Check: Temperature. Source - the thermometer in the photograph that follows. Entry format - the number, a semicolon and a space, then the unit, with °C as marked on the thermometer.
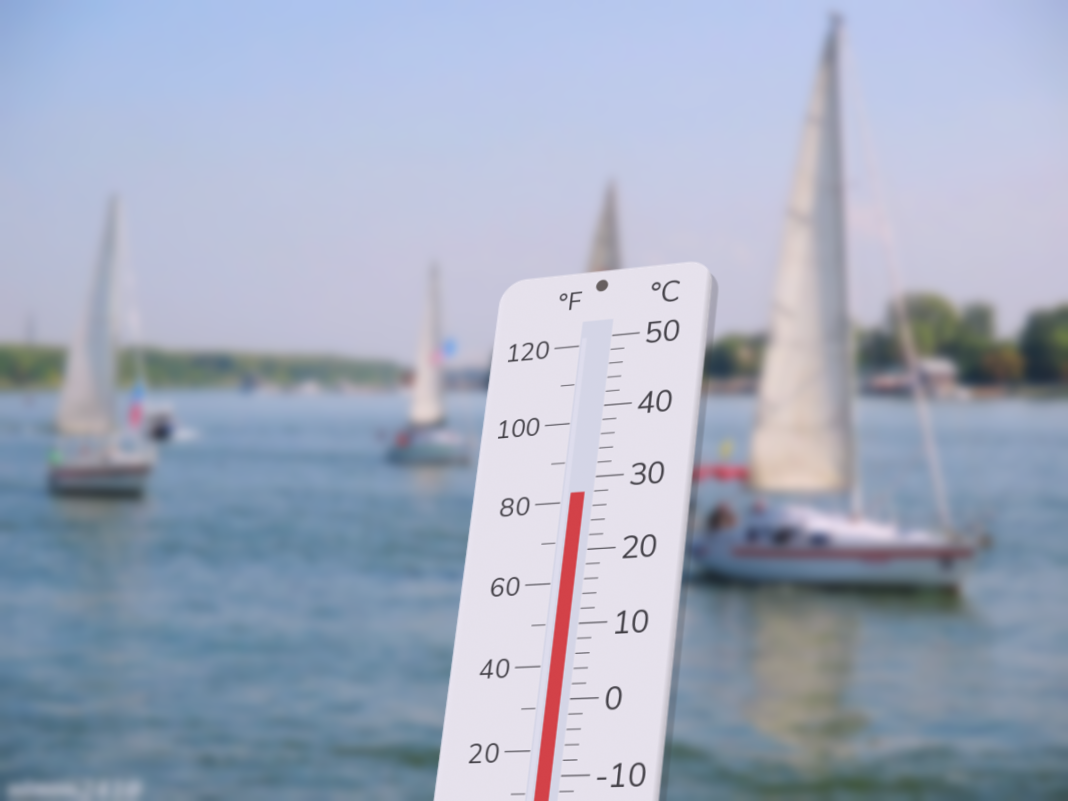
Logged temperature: 28; °C
